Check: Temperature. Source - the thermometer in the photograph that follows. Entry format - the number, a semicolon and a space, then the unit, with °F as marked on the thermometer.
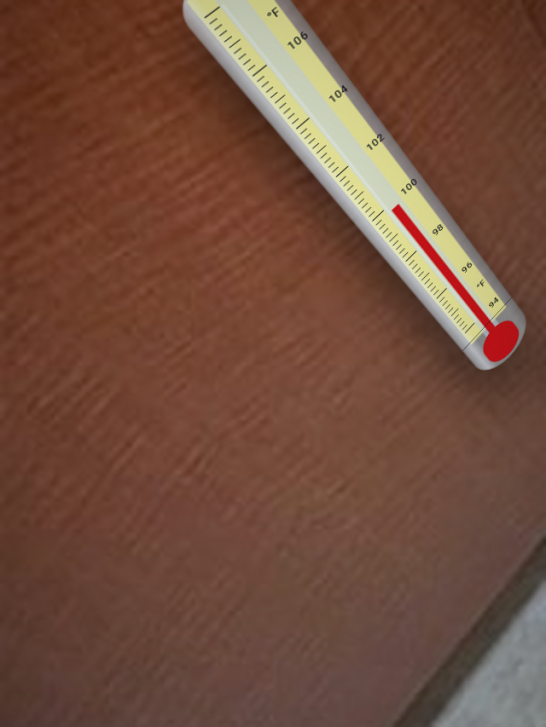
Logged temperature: 99.8; °F
